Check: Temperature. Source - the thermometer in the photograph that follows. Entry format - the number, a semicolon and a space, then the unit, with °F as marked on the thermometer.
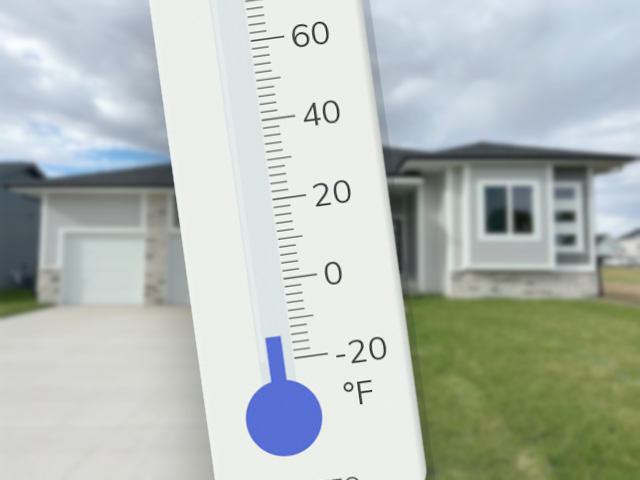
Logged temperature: -14; °F
